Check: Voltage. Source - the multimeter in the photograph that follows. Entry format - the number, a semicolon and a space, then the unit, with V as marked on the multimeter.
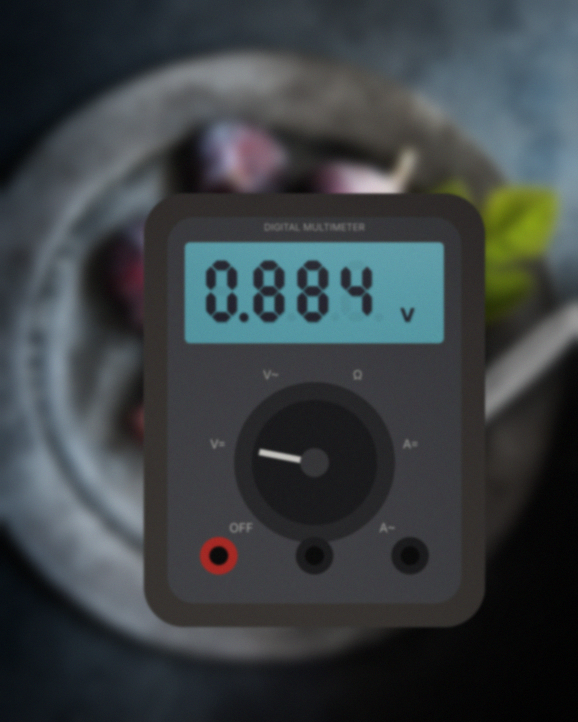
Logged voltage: 0.884; V
